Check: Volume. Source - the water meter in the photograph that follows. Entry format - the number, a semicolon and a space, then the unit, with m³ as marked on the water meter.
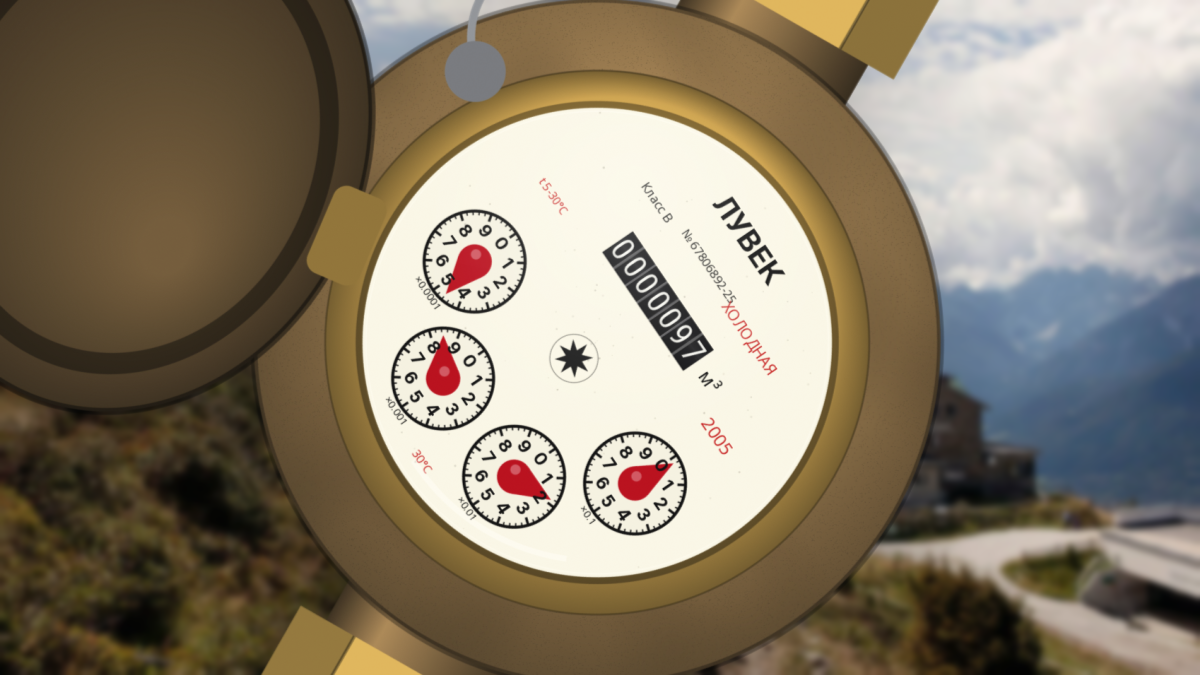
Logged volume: 97.0184; m³
